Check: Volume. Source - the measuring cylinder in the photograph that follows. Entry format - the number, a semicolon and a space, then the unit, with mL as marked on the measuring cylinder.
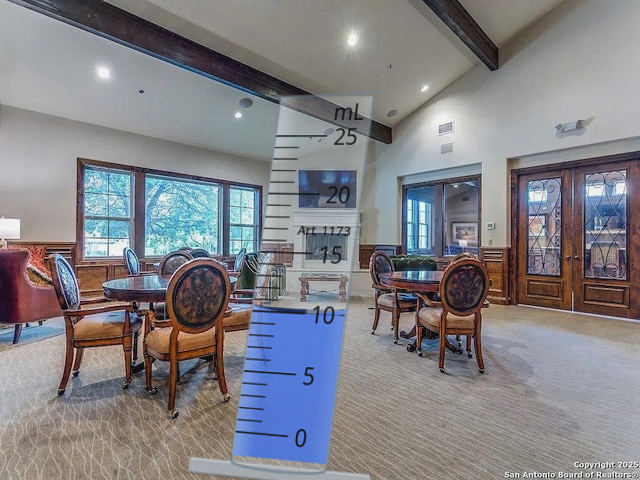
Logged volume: 10; mL
